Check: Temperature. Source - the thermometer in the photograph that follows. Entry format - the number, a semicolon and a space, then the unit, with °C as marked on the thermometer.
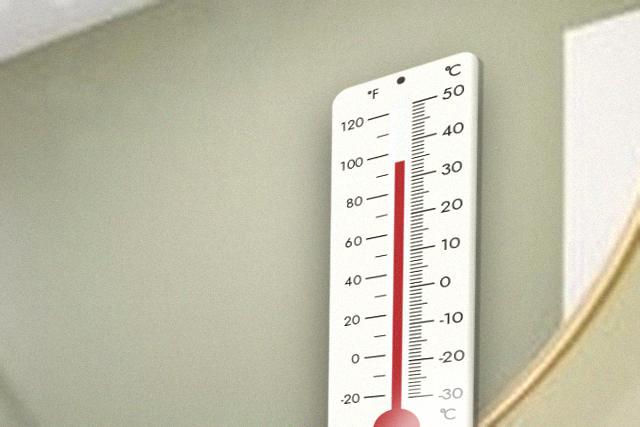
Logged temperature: 35; °C
